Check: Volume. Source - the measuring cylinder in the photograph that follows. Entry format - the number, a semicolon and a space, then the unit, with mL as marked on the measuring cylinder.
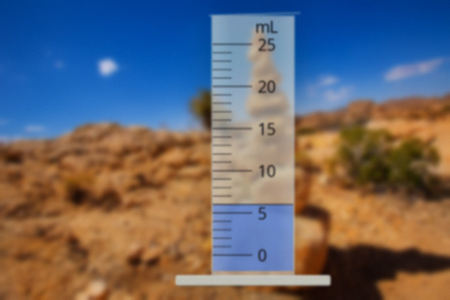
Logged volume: 6; mL
